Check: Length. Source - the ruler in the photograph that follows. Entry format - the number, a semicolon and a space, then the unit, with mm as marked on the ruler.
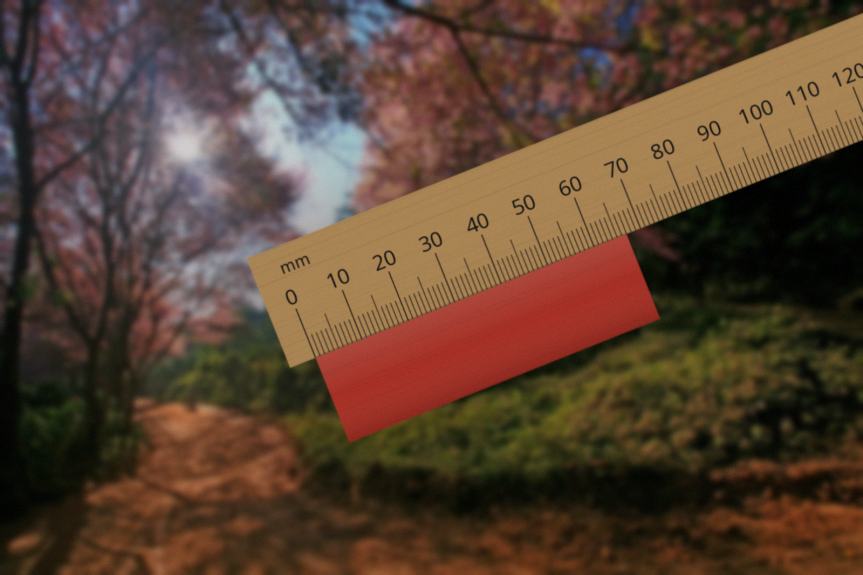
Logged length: 67; mm
